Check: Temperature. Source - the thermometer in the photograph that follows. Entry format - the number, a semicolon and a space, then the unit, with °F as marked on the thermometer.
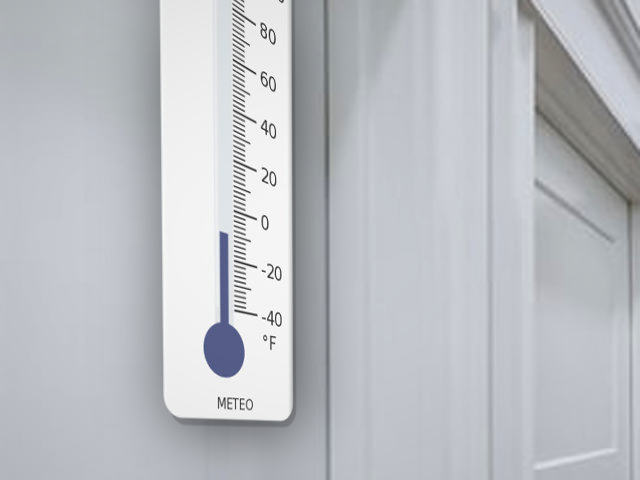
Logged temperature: -10; °F
